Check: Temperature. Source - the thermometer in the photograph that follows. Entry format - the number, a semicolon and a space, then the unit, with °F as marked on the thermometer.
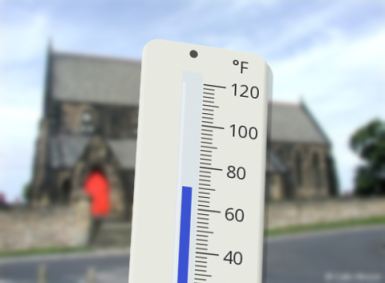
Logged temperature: 70; °F
